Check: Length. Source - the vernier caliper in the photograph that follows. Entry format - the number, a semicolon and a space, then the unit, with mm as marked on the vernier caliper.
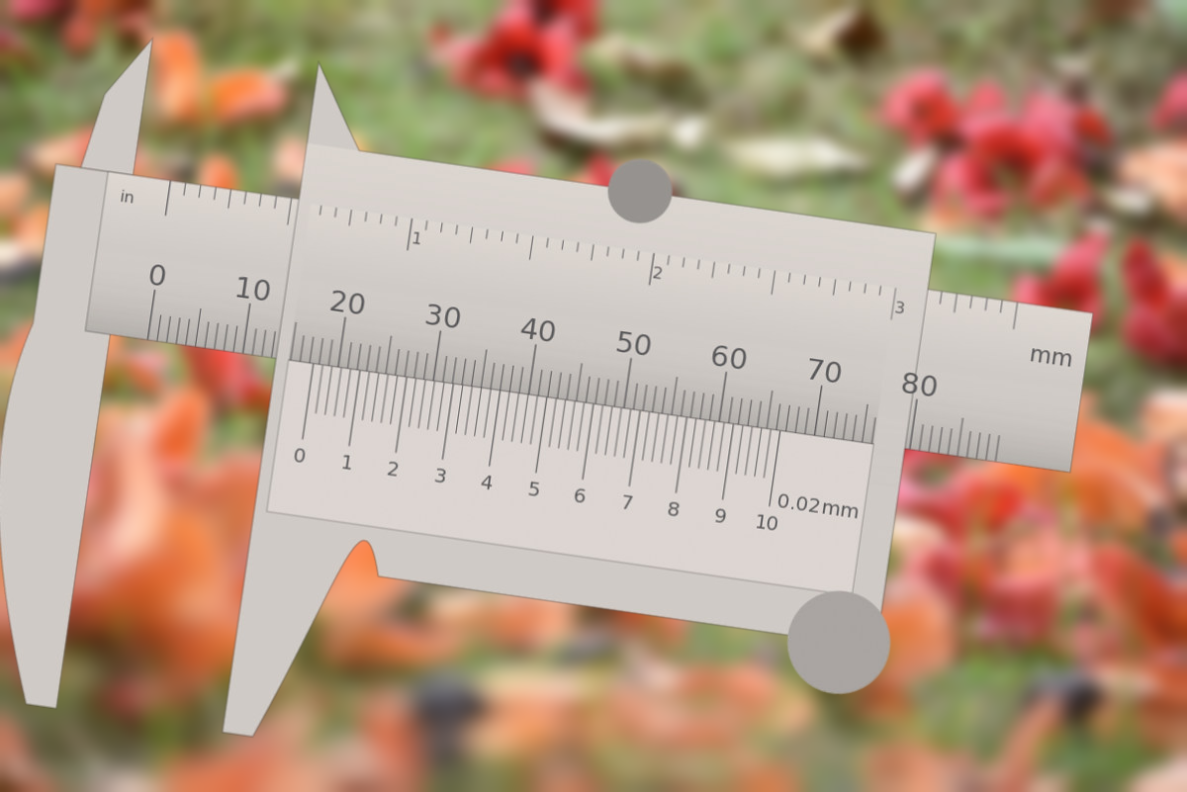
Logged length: 17.4; mm
